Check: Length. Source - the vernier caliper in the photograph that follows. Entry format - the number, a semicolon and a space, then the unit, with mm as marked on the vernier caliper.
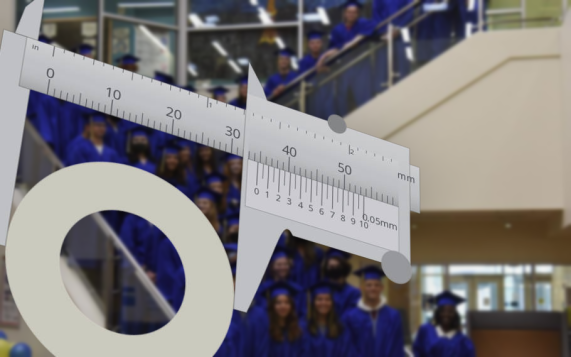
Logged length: 34.6; mm
